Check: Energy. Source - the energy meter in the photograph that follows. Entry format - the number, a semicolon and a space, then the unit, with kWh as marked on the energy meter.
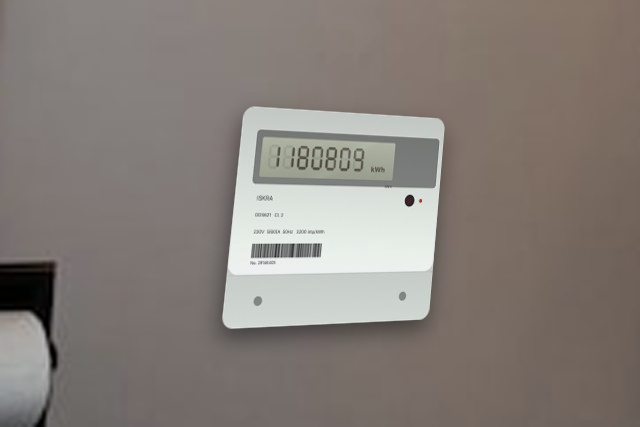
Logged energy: 1180809; kWh
